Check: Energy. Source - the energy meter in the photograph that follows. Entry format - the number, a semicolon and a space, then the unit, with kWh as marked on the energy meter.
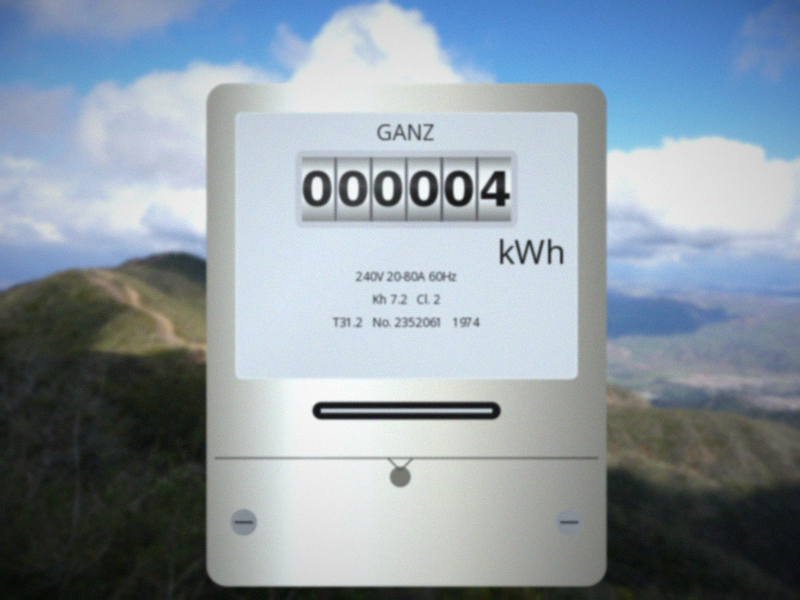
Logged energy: 4; kWh
